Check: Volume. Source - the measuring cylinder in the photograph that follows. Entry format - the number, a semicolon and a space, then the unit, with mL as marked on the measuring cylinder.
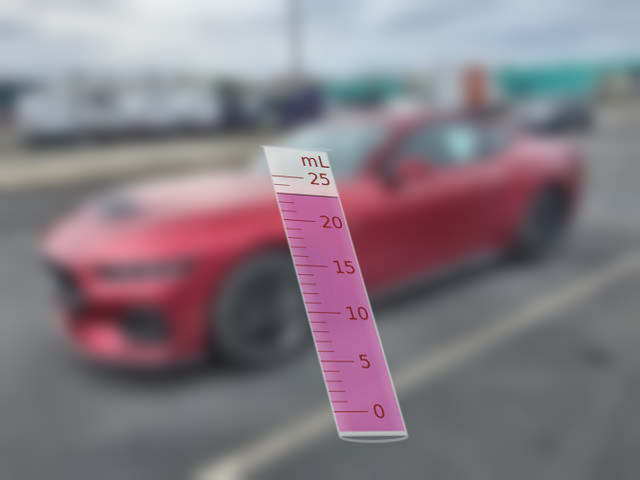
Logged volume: 23; mL
